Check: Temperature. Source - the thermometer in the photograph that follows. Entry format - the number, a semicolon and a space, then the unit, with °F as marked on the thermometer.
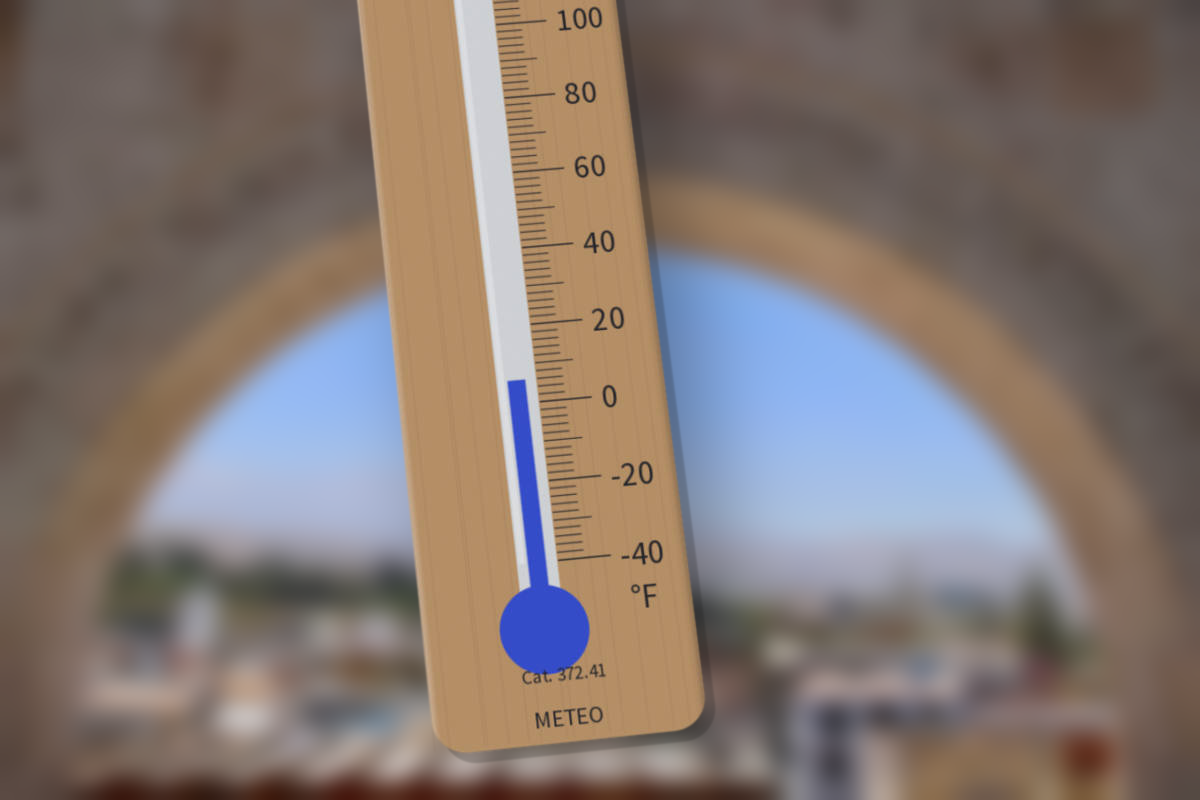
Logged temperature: 6; °F
